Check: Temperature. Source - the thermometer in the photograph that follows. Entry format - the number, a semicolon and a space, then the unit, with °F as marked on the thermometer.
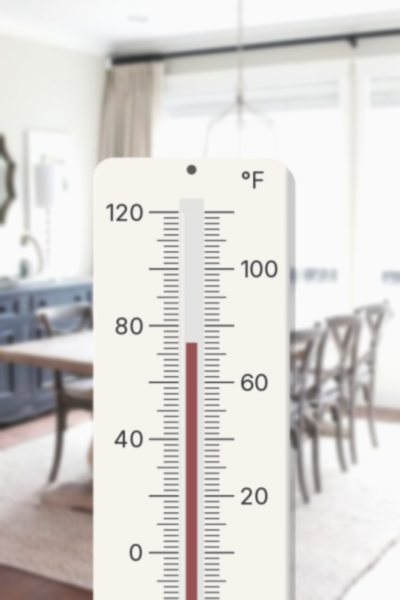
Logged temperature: 74; °F
